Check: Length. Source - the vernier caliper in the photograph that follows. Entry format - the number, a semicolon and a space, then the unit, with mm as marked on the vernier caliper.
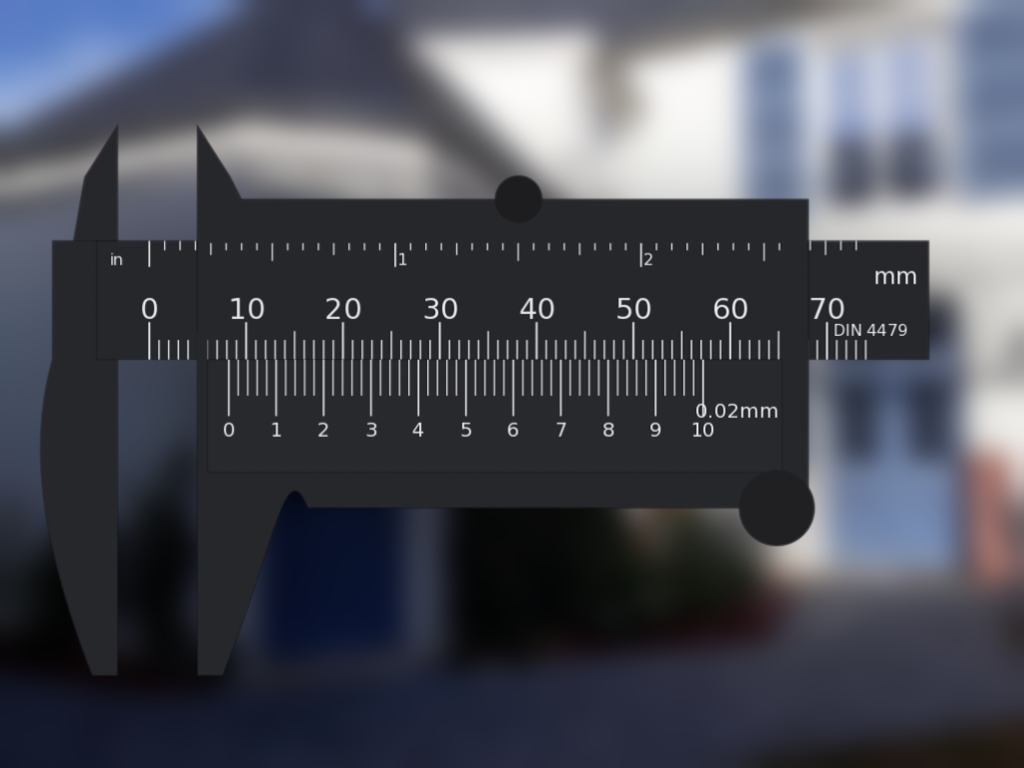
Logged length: 8.2; mm
